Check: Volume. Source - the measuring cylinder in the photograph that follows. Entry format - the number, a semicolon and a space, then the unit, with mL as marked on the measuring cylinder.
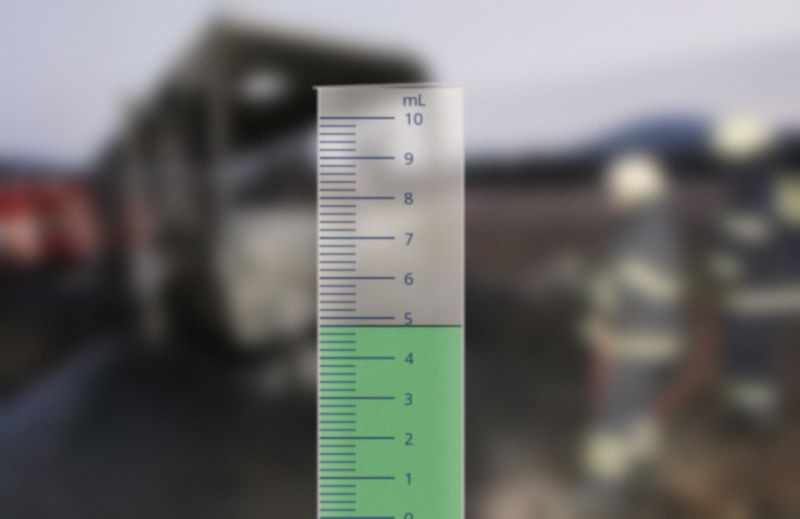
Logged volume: 4.8; mL
